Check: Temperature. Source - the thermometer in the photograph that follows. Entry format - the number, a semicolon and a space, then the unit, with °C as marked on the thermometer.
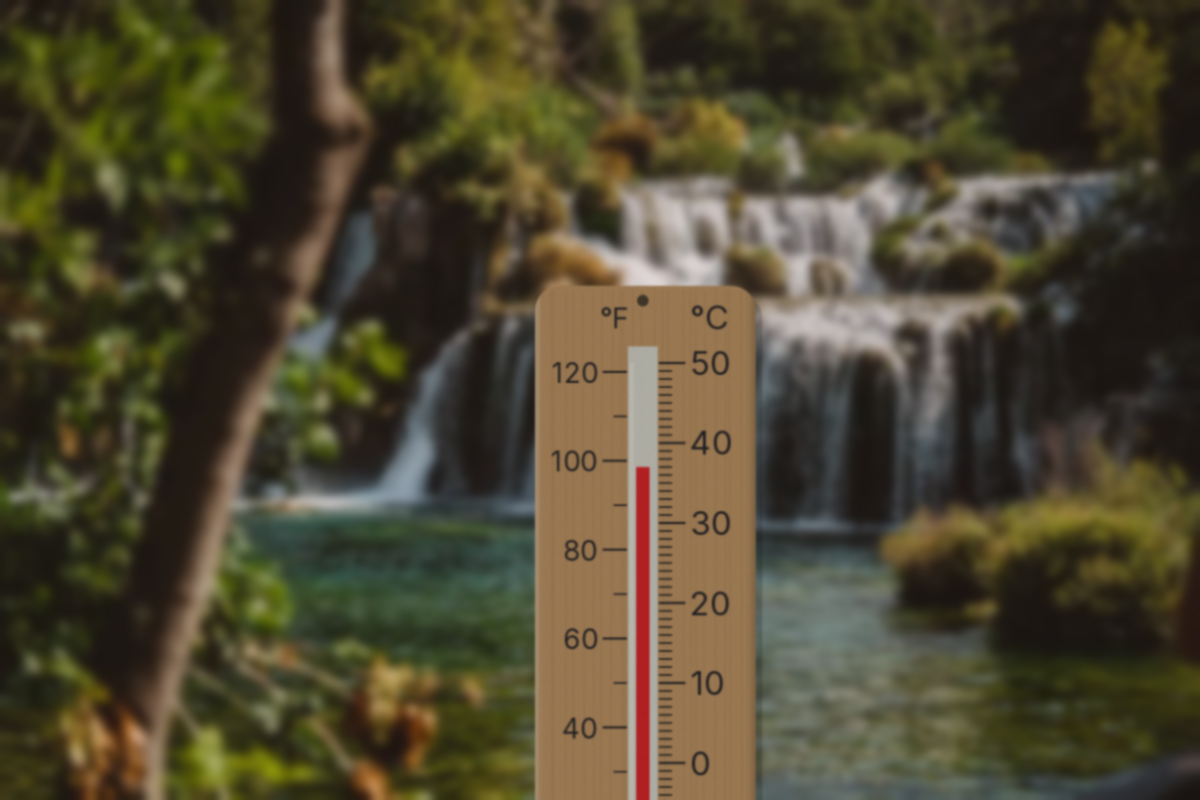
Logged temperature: 37; °C
